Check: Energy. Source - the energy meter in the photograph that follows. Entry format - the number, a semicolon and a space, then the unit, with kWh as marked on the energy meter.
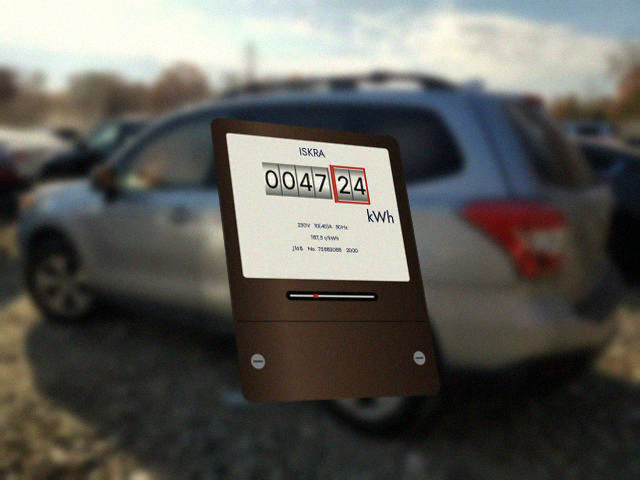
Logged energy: 47.24; kWh
